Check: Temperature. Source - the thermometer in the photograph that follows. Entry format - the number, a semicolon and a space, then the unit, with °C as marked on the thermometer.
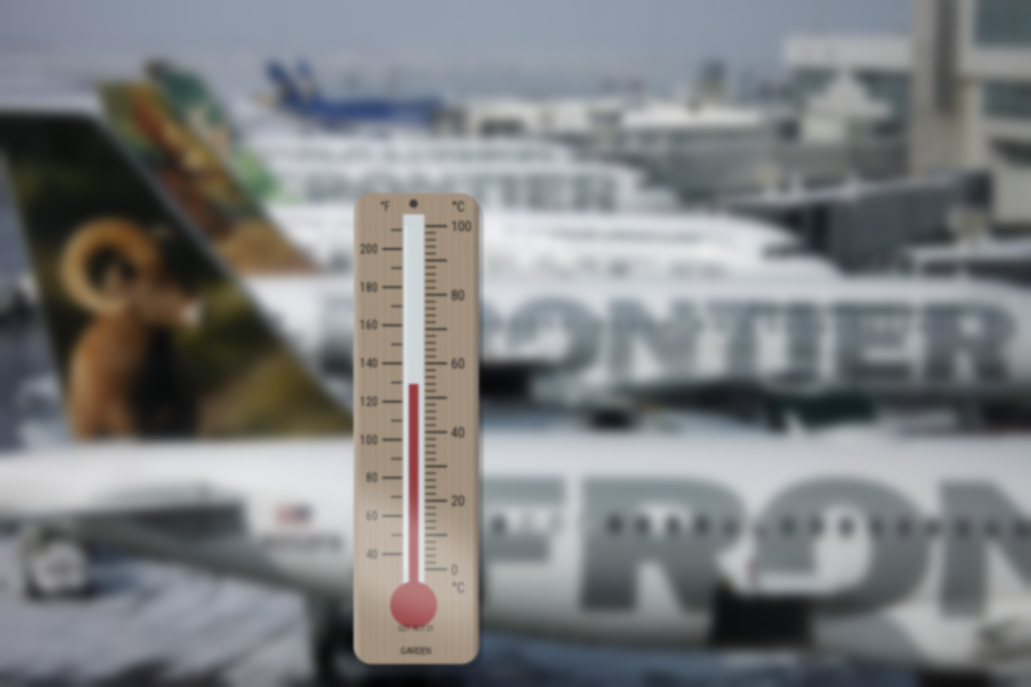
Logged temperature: 54; °C
